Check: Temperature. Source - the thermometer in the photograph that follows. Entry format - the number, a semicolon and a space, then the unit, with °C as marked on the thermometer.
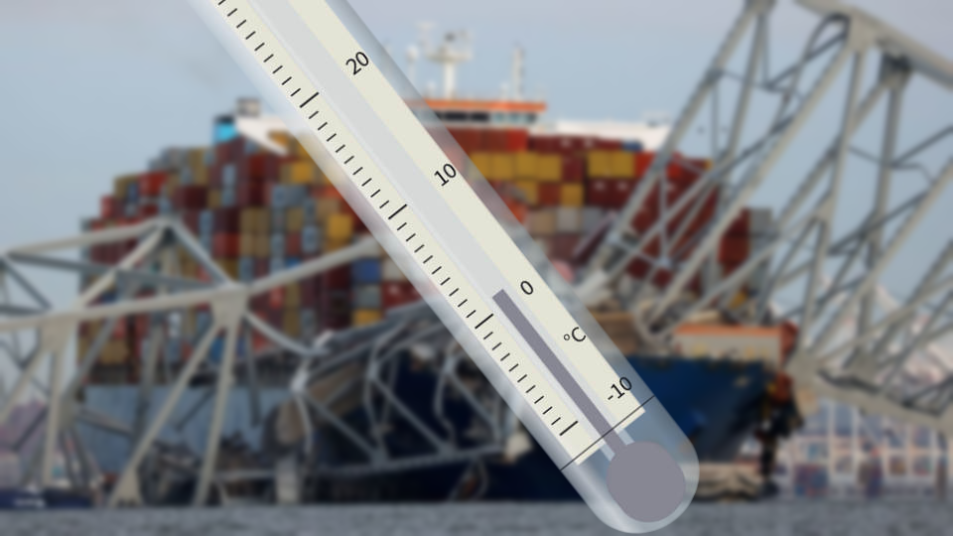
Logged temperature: 1; °C
